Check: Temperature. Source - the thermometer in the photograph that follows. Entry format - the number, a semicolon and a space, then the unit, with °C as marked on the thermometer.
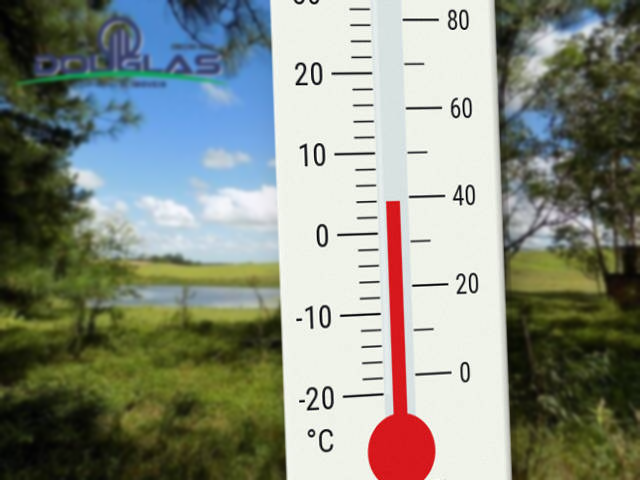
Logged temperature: 4; °C
